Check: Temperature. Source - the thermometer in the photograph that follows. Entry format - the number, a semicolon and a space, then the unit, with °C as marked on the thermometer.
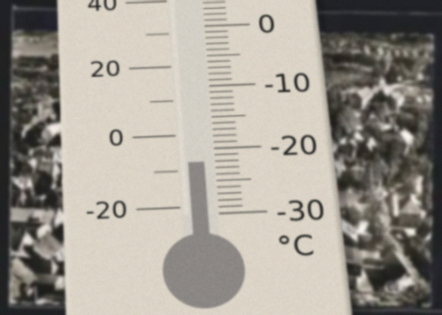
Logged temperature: -22; °C
